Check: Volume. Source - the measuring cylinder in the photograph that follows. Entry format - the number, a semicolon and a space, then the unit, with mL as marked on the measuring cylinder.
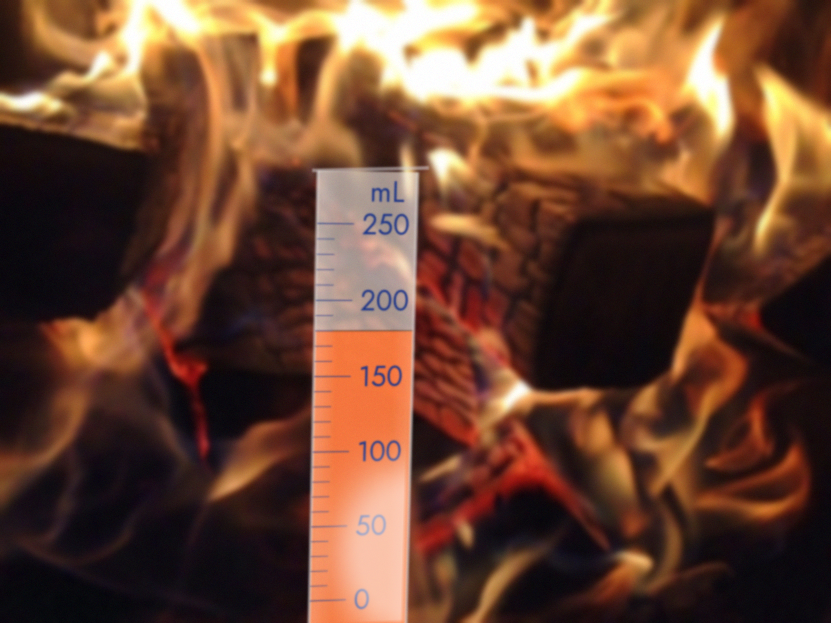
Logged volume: 180; mL
